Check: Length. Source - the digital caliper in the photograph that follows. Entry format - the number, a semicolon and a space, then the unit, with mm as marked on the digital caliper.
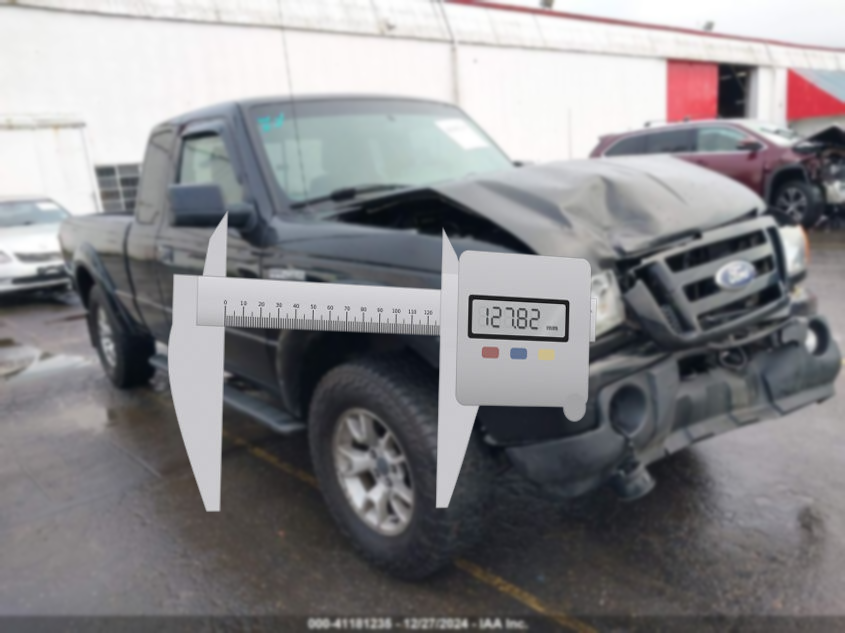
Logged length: 127.82; mm
